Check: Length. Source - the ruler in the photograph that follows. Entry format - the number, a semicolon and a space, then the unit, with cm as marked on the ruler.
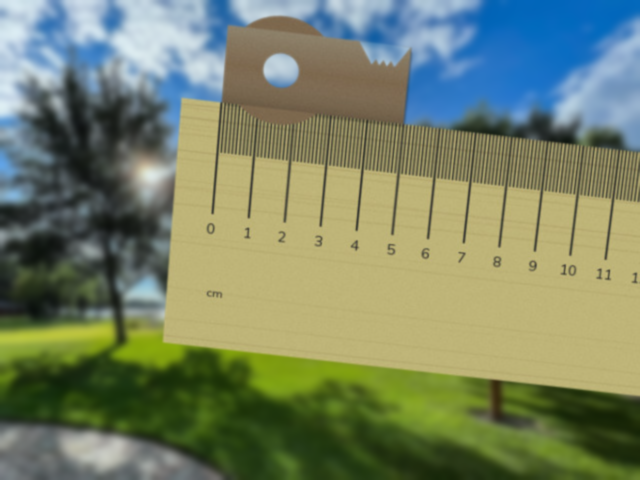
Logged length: 5; cm
